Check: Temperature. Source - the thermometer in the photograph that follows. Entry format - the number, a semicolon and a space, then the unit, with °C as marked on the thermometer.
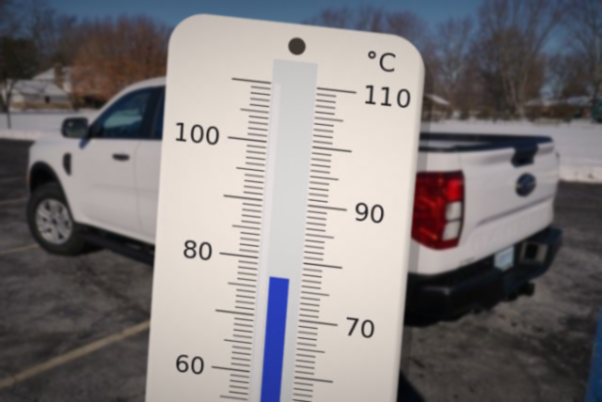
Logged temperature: 77; °C
